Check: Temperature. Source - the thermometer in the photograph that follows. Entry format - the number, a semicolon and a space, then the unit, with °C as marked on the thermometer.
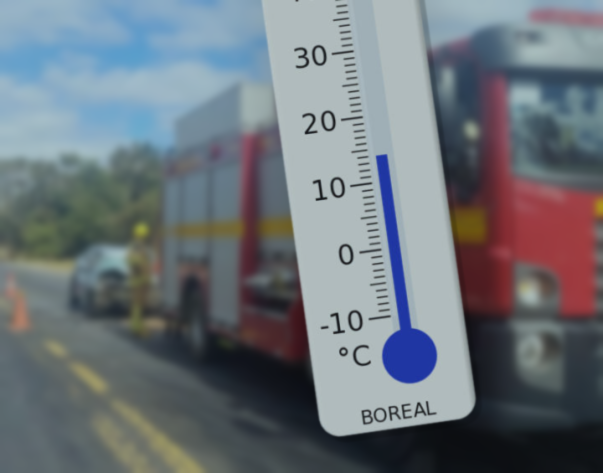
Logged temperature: 14; °C
